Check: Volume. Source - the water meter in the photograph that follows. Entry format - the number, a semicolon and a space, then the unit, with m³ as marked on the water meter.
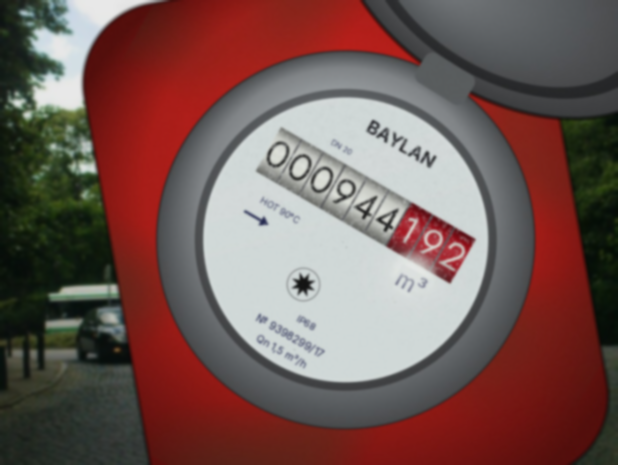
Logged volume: 944.192; m³
